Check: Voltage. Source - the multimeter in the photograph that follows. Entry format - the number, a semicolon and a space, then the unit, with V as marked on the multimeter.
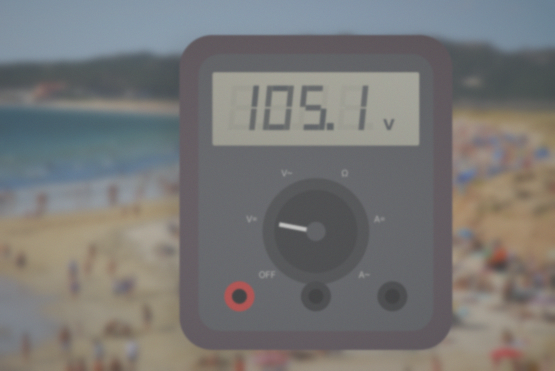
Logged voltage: 105.1; V
